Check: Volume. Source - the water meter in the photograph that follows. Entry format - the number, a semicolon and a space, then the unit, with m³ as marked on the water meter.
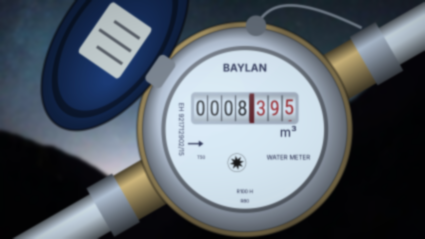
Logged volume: 8.395; m³
